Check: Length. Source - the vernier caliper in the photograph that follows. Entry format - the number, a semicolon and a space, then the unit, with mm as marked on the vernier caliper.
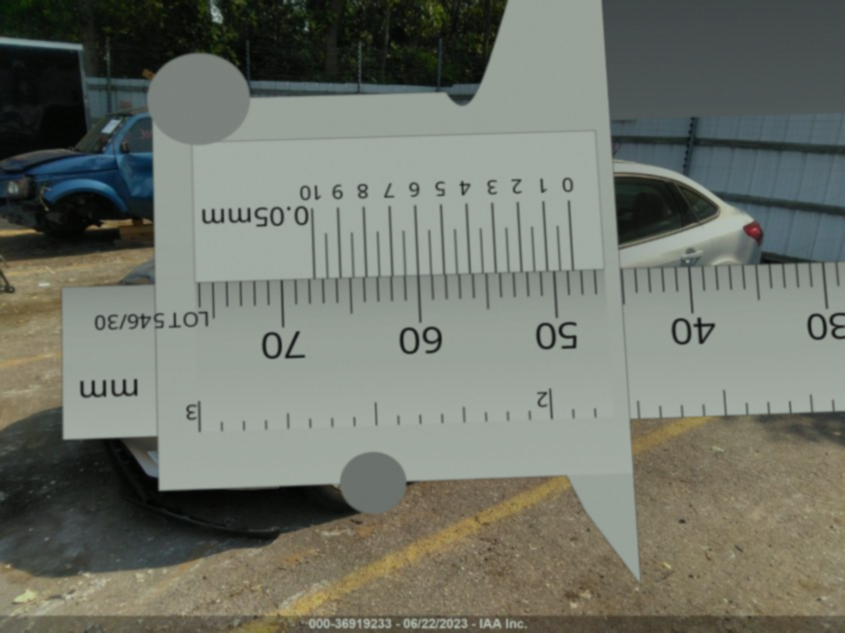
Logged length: 48.6; mm
